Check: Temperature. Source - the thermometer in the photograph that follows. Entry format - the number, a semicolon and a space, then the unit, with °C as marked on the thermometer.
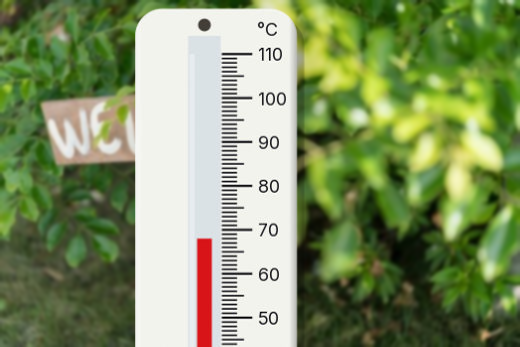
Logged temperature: 68; °C
